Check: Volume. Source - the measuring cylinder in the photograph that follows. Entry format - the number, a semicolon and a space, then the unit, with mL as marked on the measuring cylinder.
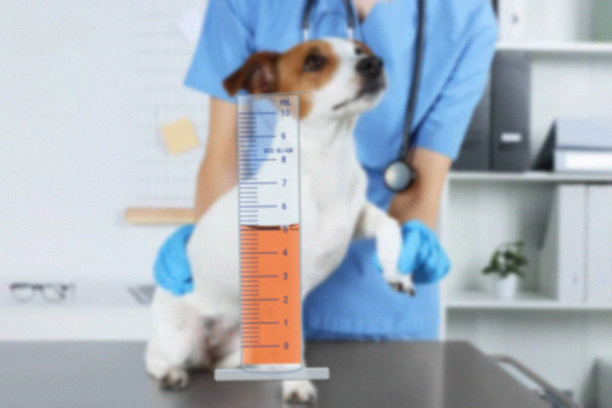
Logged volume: 5; mL
